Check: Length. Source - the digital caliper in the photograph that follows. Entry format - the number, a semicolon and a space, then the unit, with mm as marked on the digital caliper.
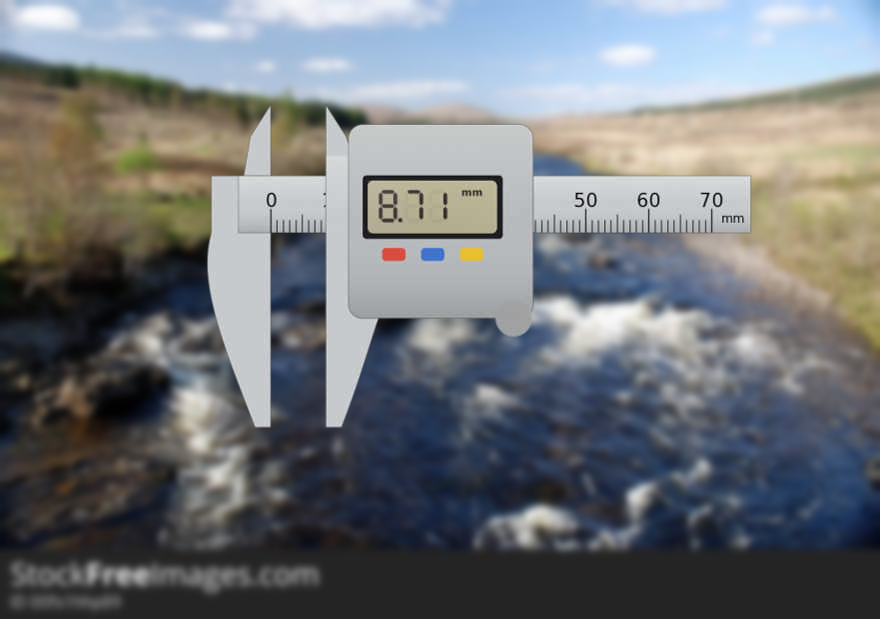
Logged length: 8.71; mm
